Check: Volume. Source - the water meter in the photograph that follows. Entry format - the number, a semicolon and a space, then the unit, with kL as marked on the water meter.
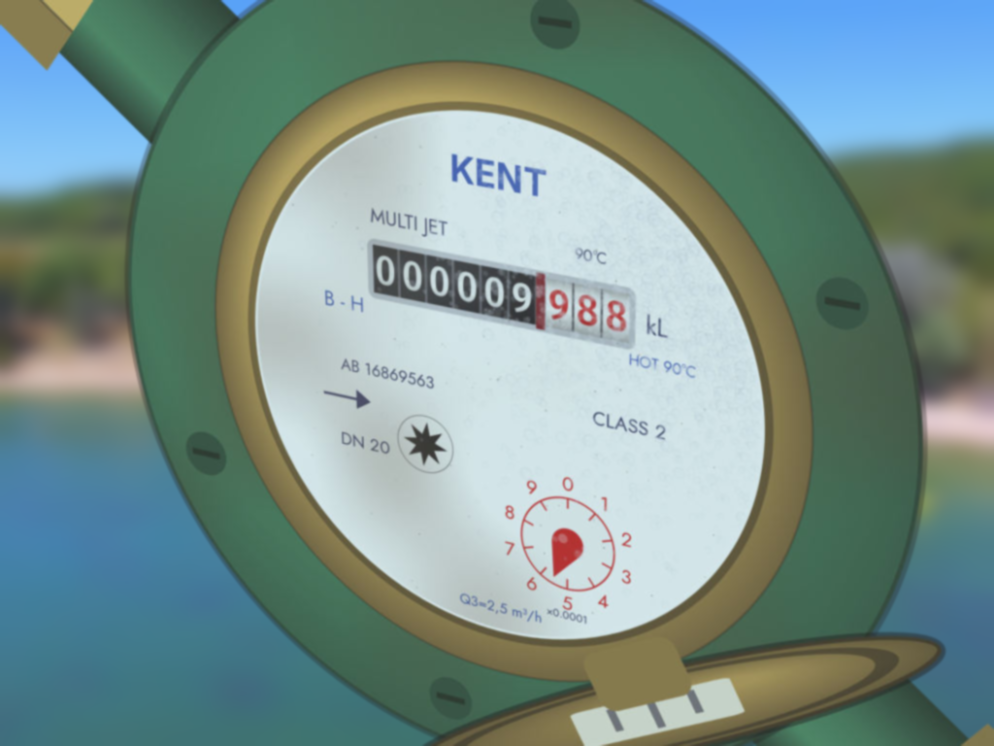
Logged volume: 9.9885; kL
